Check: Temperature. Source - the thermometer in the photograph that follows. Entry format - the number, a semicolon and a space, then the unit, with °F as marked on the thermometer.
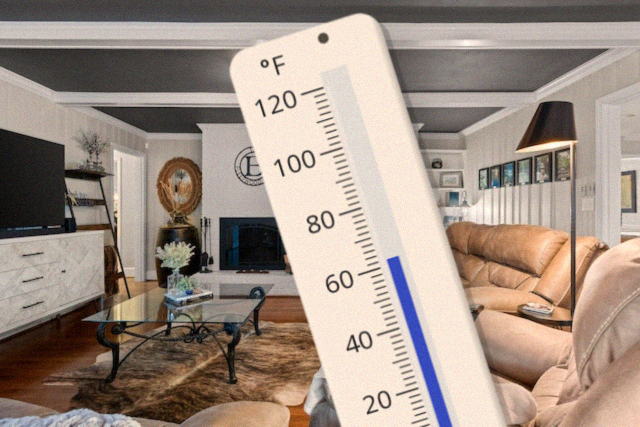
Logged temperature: 62; °F
